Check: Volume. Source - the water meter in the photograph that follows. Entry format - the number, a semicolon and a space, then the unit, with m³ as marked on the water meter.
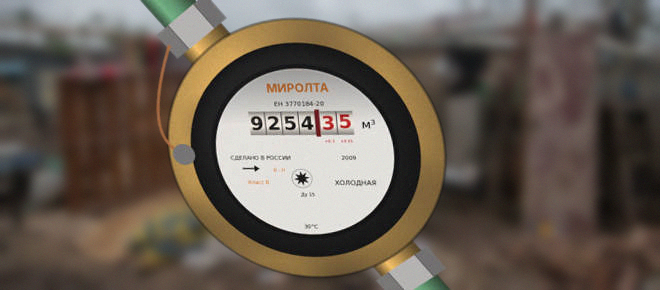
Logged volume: 9254.35; m³
